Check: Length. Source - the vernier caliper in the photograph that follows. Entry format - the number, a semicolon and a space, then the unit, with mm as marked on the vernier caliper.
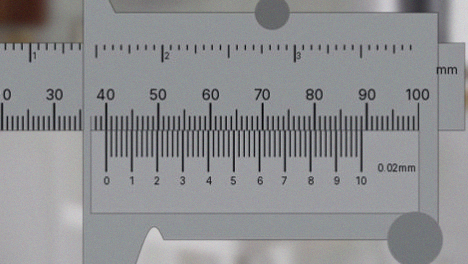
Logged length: 40.0; mm
